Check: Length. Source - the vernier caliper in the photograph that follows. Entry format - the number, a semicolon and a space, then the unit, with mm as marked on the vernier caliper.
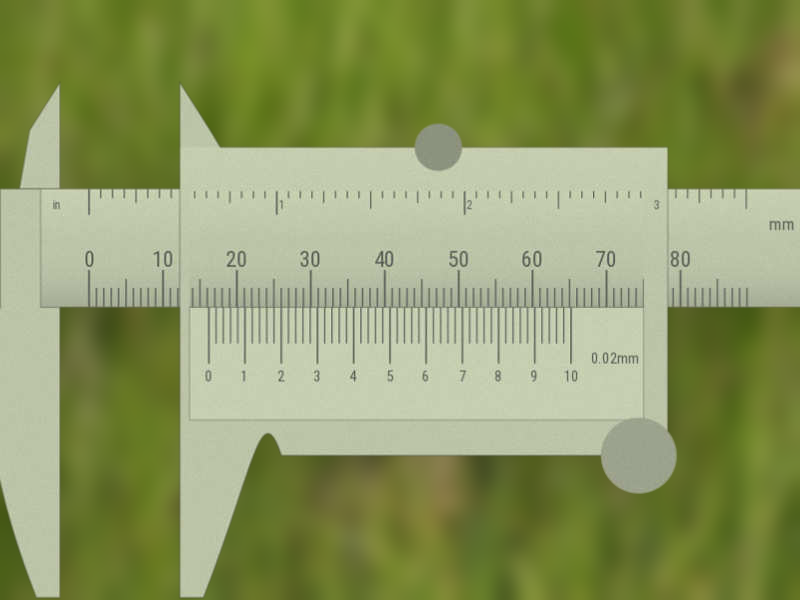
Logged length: 16.2; mm
